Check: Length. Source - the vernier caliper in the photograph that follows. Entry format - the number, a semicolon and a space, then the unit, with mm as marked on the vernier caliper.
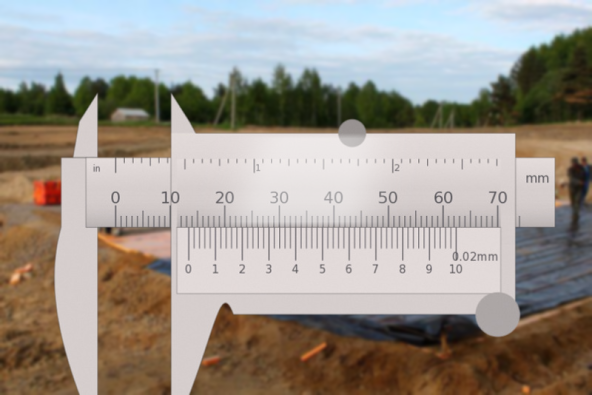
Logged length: 13.4; mm
